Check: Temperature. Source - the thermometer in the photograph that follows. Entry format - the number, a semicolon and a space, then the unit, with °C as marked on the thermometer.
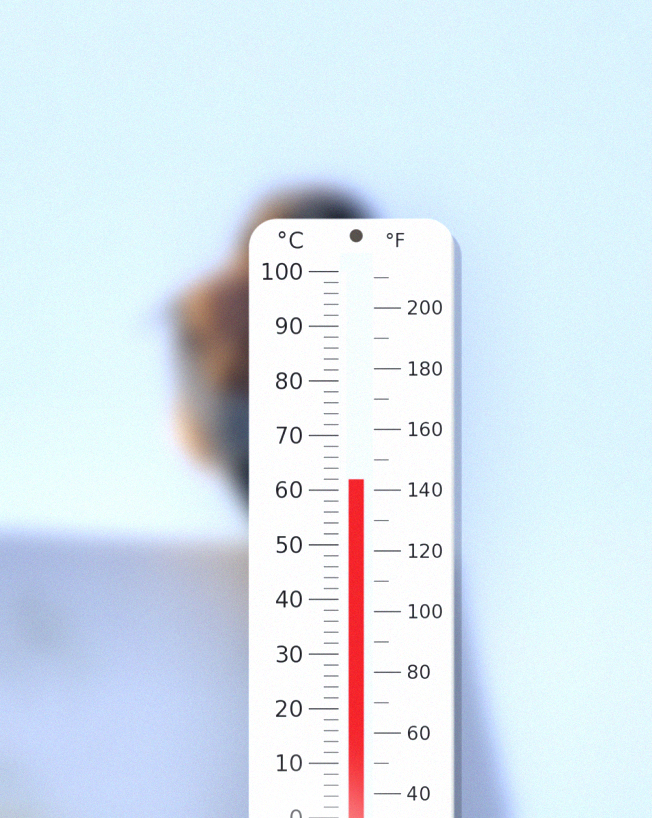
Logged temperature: 62; °C
